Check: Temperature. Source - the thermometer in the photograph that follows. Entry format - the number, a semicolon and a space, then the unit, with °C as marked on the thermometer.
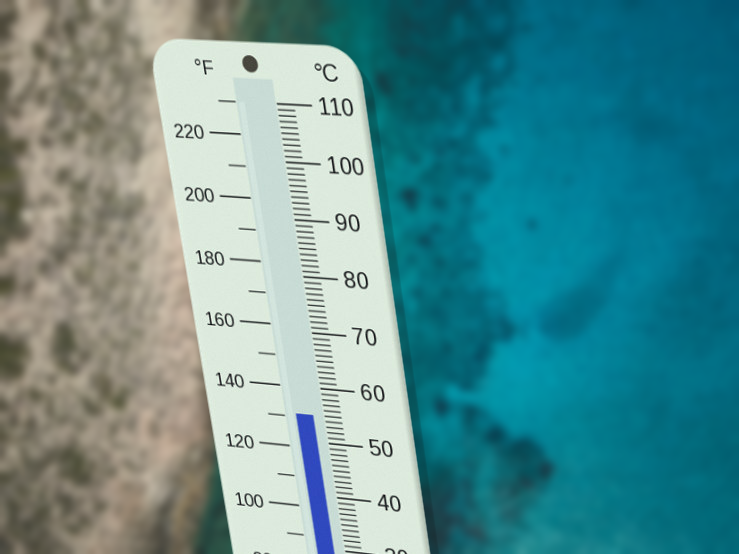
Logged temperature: 55; °C
